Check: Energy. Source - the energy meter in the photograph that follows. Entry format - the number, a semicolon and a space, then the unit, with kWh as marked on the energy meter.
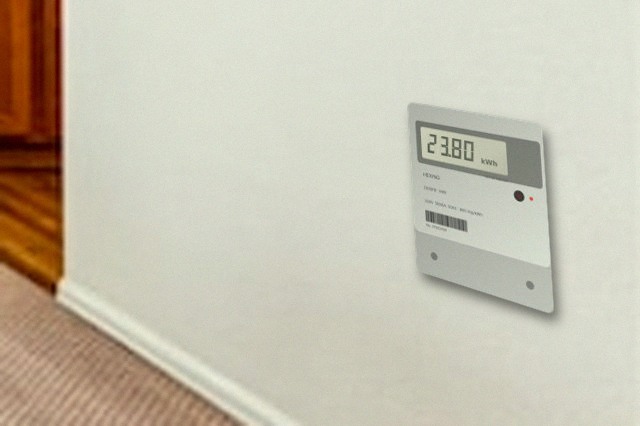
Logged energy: 23.80; kWh
